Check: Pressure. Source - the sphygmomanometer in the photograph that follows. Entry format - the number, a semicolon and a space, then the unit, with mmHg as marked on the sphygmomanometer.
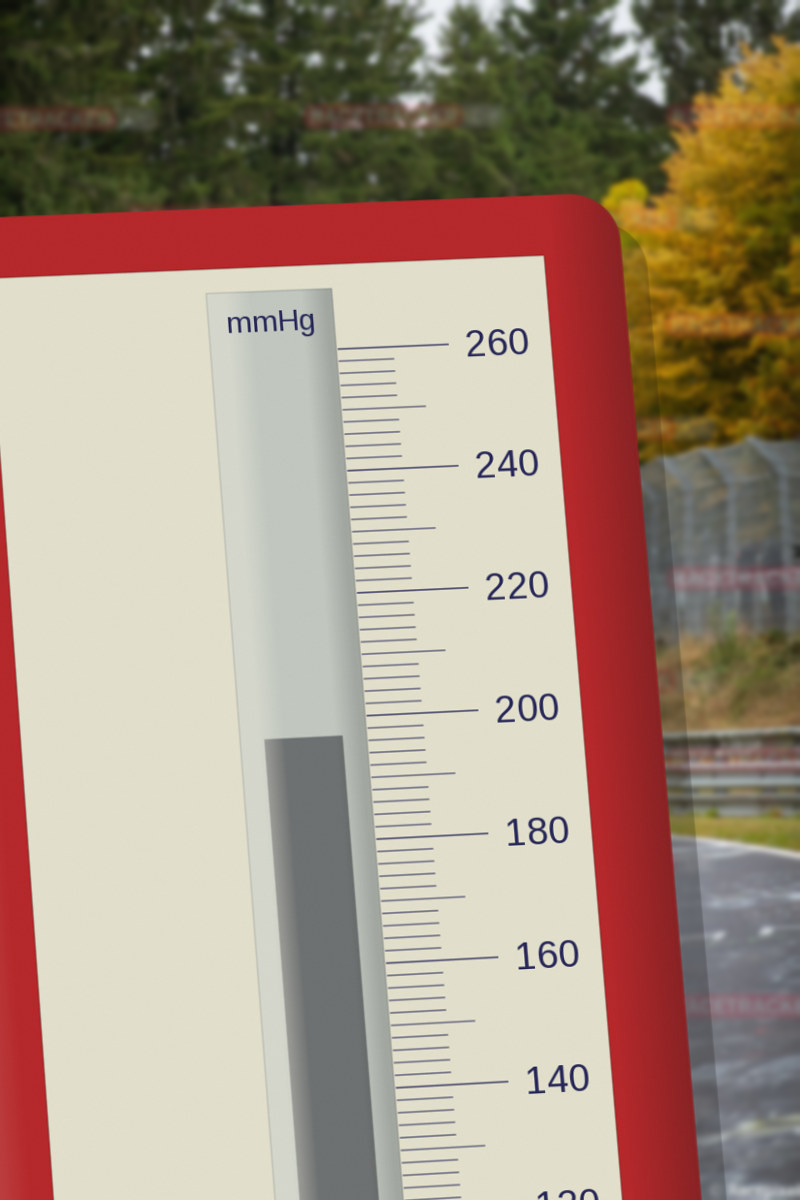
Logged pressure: 197; mmHg
